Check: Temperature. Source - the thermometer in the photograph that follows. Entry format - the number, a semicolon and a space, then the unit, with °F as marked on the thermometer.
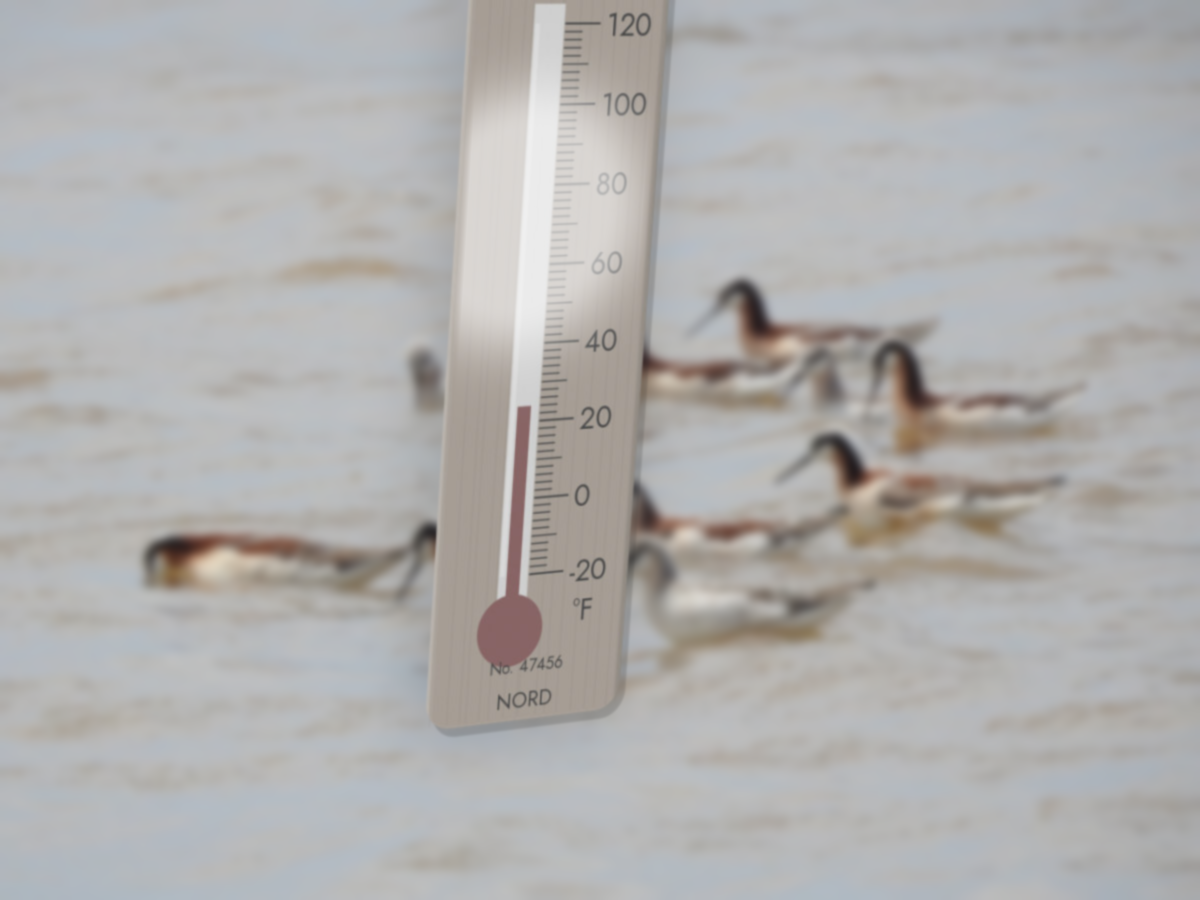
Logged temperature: 24; °F
